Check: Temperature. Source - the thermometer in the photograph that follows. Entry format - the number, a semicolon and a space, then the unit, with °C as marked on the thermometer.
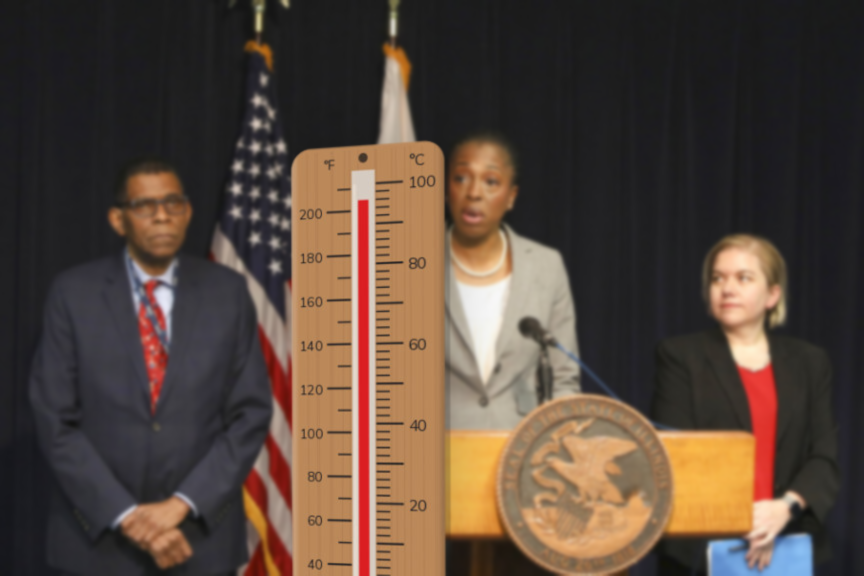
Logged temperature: 96; °C
